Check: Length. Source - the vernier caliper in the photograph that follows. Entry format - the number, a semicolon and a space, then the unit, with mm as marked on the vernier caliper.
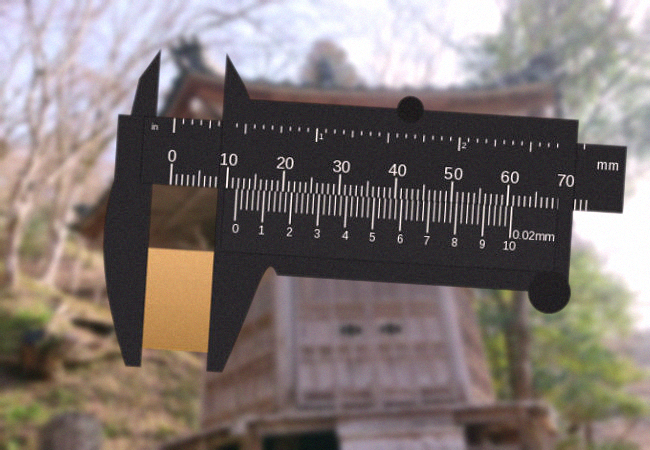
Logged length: 11.8; mm
